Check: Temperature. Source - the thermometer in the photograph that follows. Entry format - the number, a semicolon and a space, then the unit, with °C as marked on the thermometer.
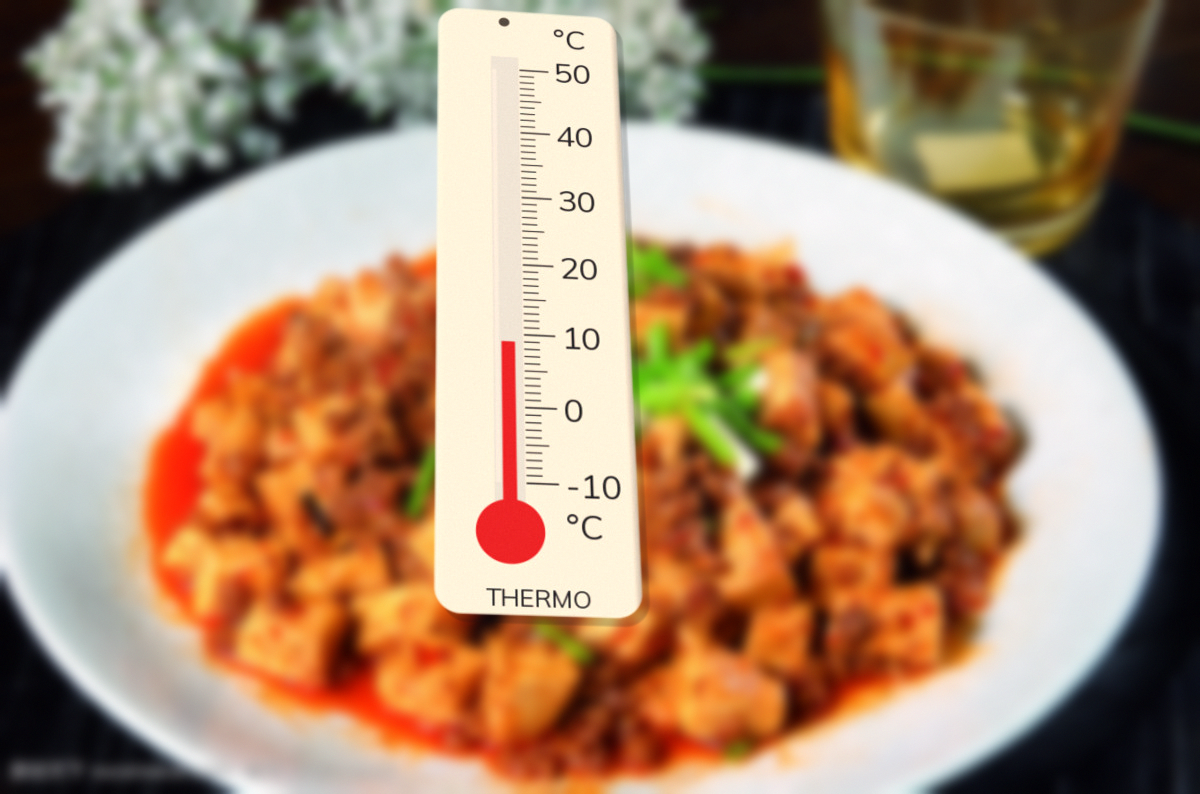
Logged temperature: 9; °C
